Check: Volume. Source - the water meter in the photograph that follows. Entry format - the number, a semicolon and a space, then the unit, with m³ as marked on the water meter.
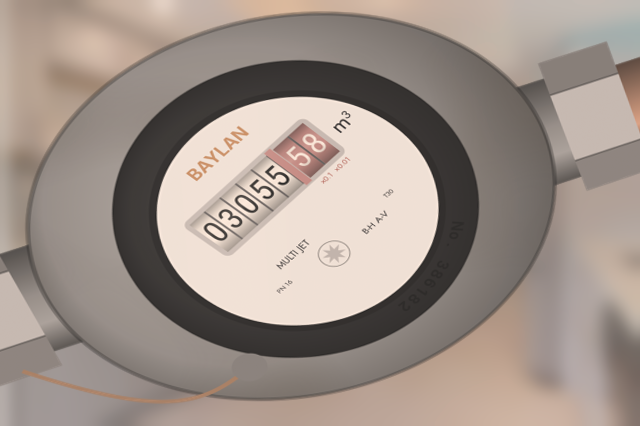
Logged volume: 3055.58; m³
